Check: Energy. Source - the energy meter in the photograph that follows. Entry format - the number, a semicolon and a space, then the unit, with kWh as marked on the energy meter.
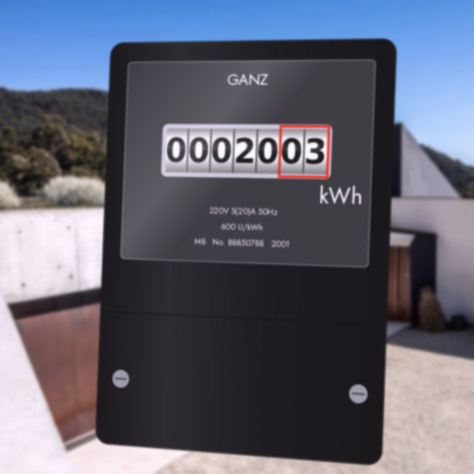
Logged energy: 20.03; kWh
